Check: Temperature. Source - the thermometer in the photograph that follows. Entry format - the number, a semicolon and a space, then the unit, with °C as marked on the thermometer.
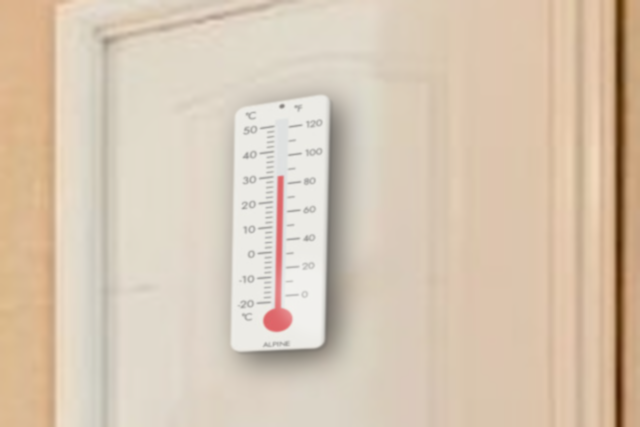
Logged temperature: 30; °C
